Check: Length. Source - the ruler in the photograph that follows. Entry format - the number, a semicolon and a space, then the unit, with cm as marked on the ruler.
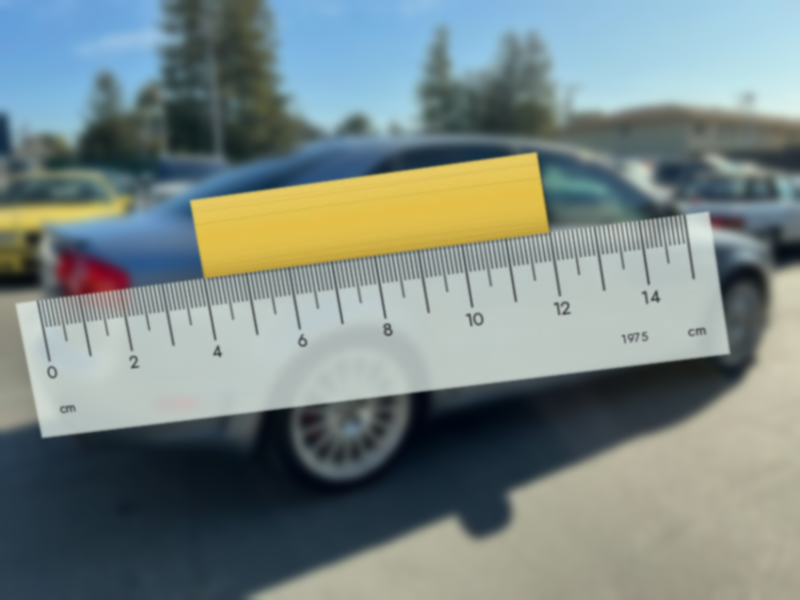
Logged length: 8; cm
